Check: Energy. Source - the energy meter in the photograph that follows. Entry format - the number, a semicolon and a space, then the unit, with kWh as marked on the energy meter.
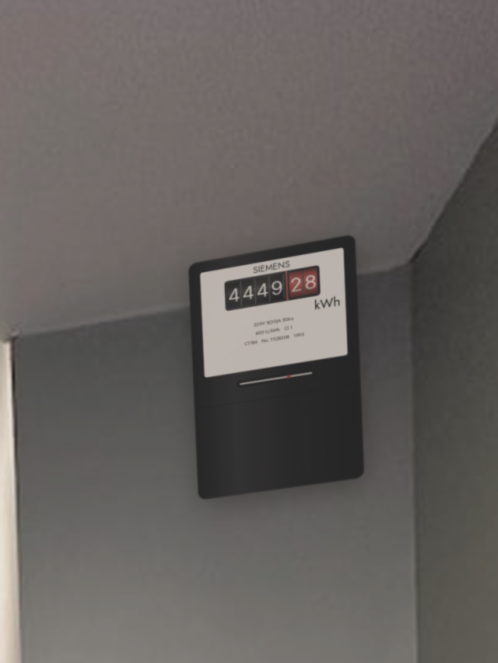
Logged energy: 4449.28; kWh
